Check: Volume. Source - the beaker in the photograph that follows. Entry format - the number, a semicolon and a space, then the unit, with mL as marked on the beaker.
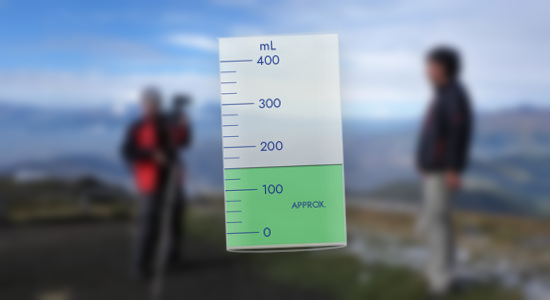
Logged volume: 150; mL
